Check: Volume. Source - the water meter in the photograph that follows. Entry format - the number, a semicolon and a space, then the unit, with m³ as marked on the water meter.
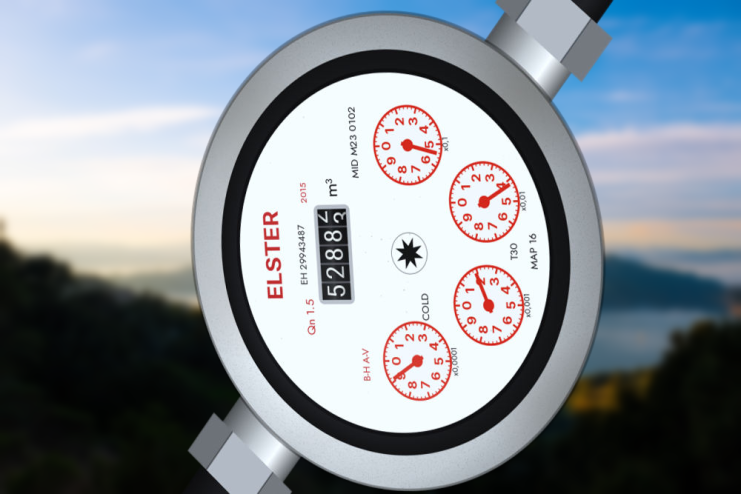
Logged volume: 52882.5419; m³
